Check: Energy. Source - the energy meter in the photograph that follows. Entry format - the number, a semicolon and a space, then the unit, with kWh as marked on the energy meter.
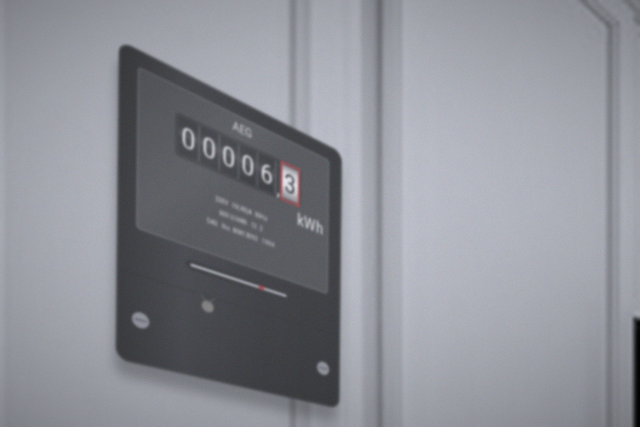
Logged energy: 6.3; kWh
